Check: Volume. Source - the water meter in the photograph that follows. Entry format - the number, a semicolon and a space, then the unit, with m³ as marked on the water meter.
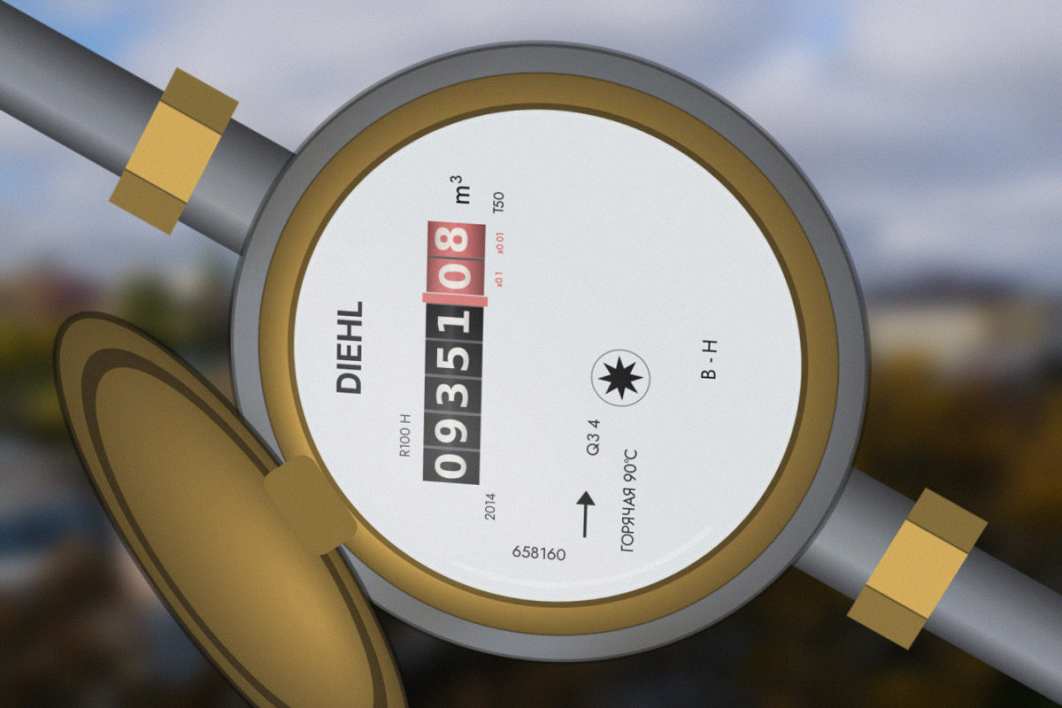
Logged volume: 9351.08; m³
